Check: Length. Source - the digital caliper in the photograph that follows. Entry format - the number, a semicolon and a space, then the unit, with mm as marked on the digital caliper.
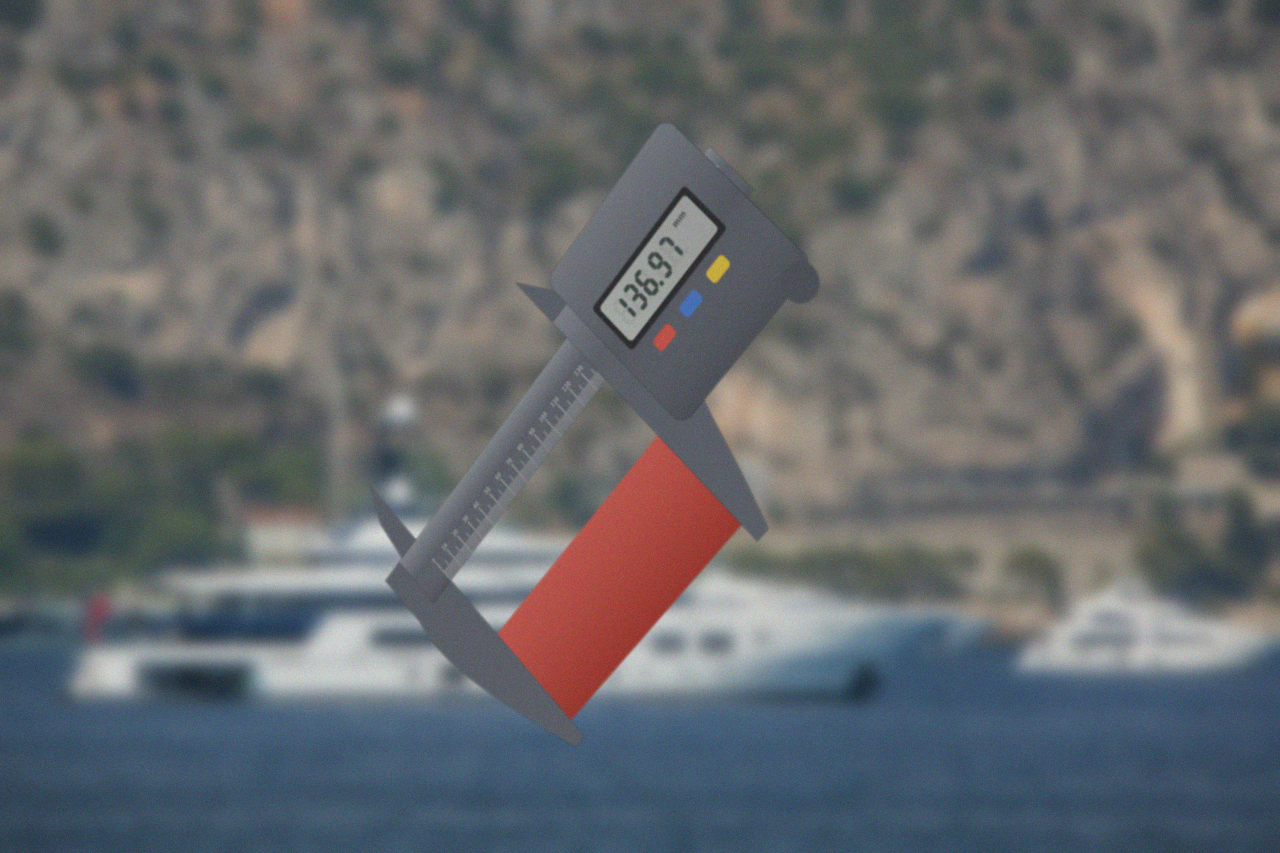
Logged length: 136.97; mm
